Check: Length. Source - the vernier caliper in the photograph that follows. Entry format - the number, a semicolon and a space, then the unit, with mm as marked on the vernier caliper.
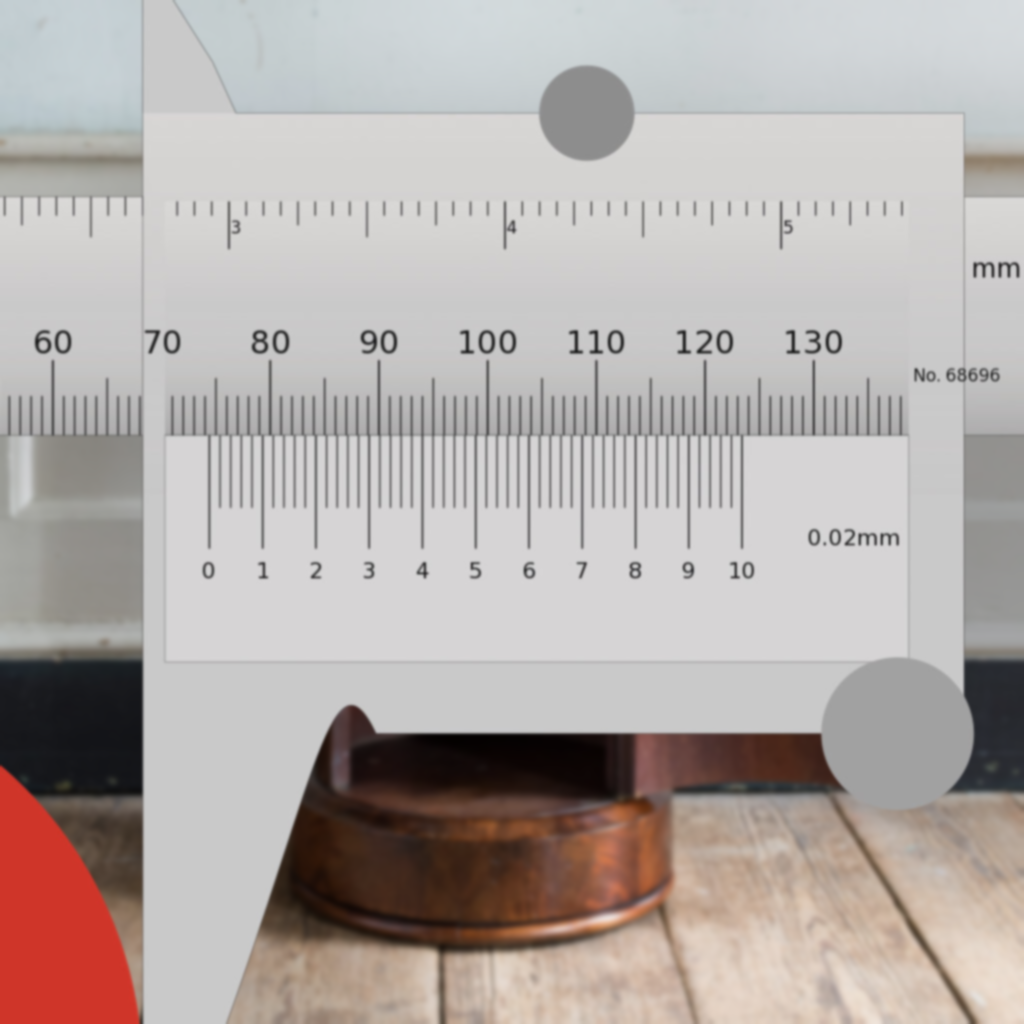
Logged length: 74.4; mm
